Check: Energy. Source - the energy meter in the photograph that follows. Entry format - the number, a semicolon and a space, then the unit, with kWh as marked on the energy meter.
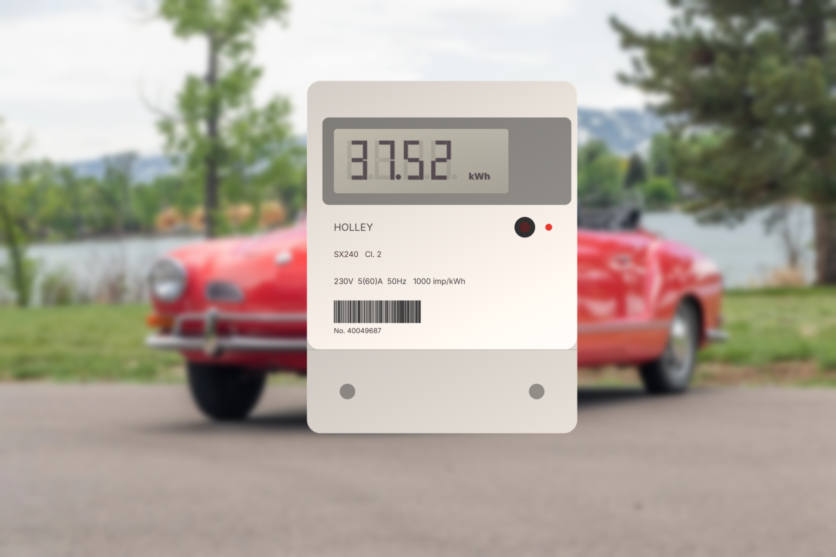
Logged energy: 37.52; kWh
